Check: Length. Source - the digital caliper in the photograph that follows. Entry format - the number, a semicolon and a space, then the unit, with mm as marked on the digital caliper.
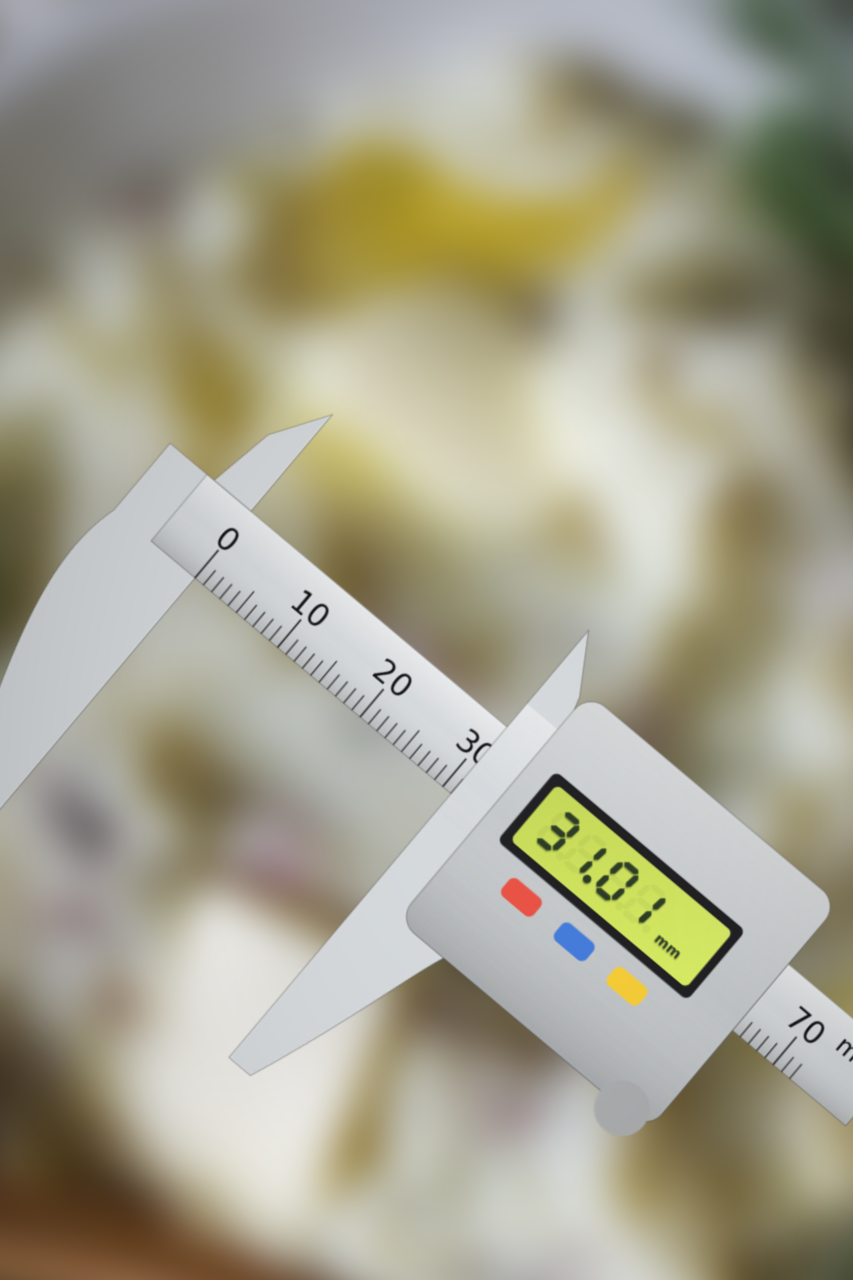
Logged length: 31.01; mm
